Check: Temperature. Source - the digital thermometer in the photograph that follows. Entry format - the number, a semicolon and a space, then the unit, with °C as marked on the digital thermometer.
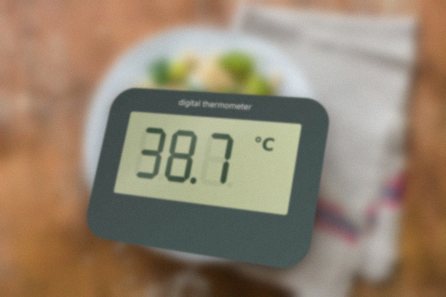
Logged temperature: 38.7; °C
